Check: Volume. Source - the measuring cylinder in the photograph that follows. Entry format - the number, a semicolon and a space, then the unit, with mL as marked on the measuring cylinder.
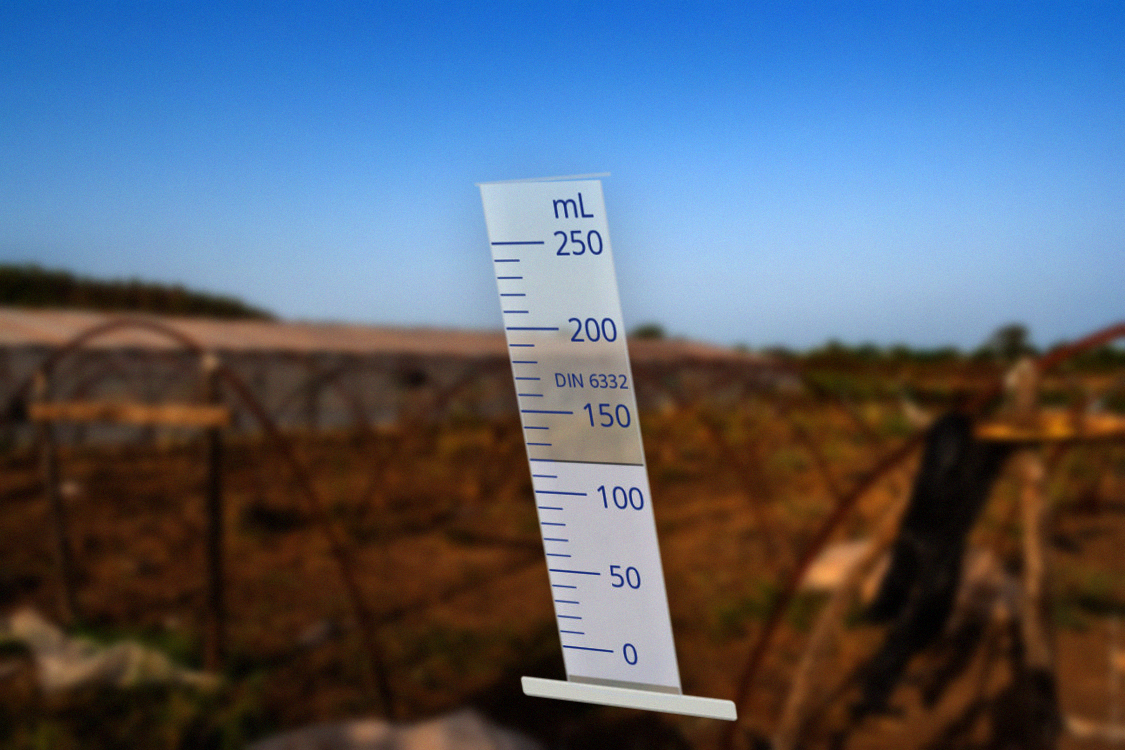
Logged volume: 120; mL
